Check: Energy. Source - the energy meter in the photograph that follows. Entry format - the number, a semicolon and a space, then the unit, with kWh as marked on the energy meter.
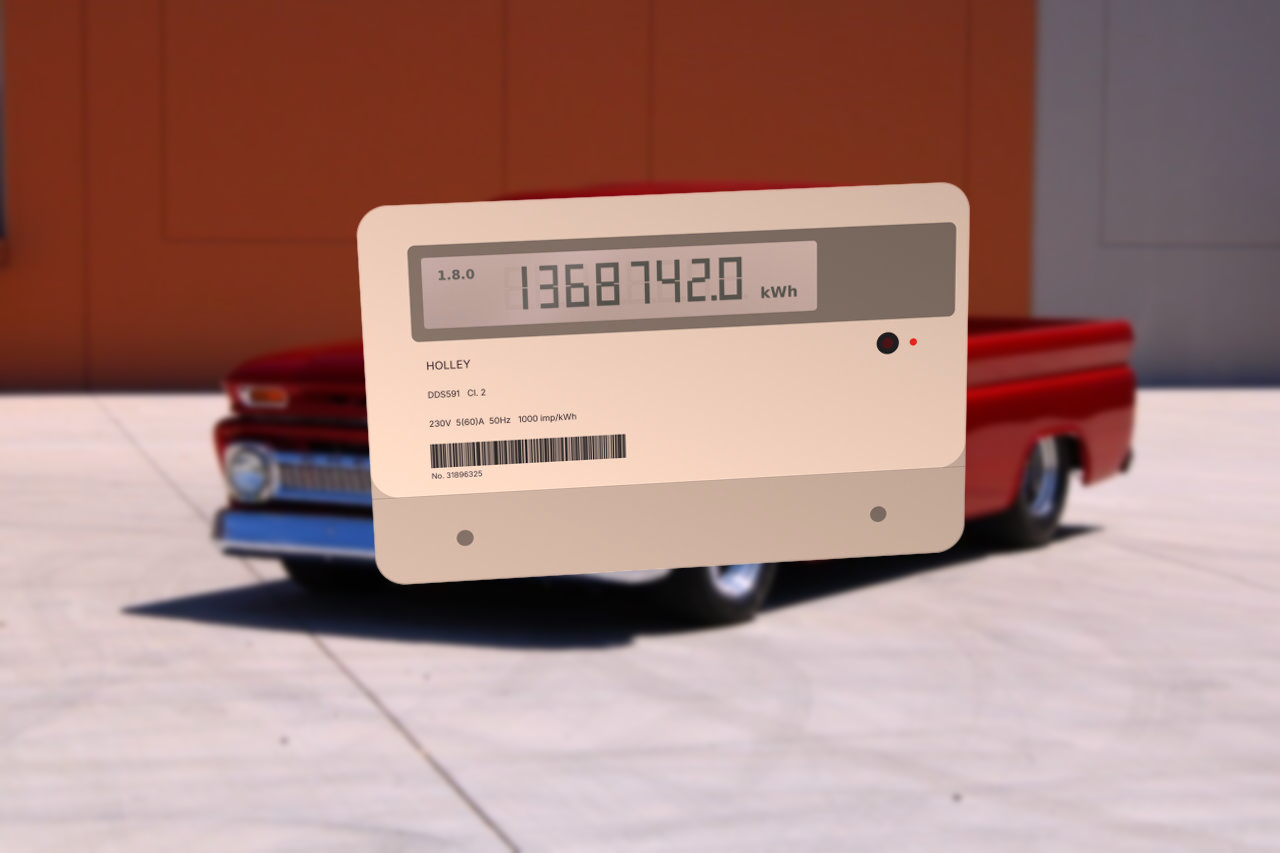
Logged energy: 1368742.0; kWh
